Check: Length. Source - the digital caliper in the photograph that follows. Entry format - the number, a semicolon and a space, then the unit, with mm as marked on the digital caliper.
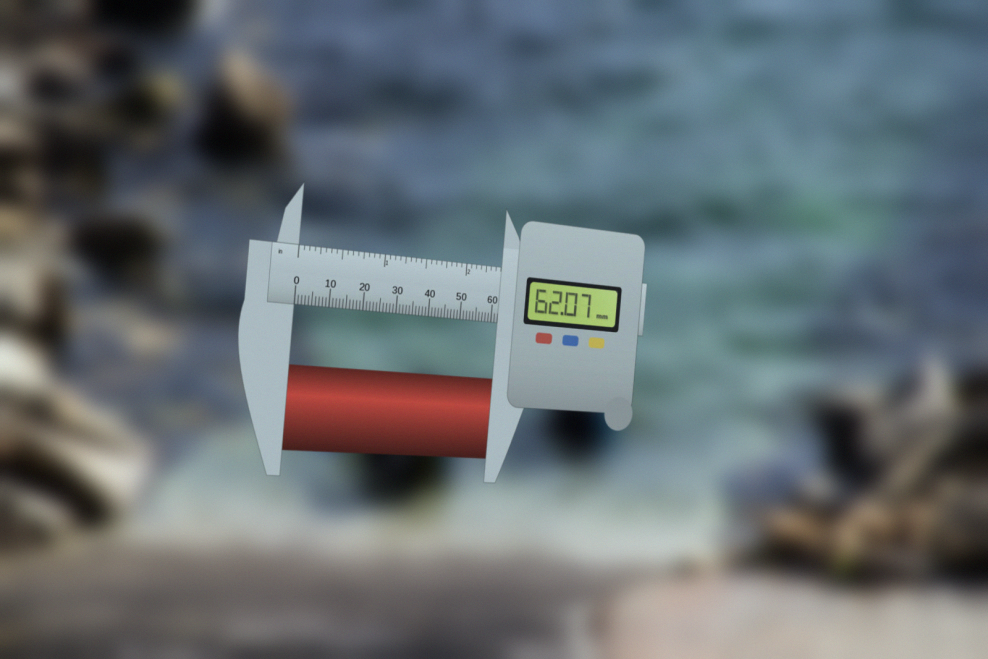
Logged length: 62.07; mm
